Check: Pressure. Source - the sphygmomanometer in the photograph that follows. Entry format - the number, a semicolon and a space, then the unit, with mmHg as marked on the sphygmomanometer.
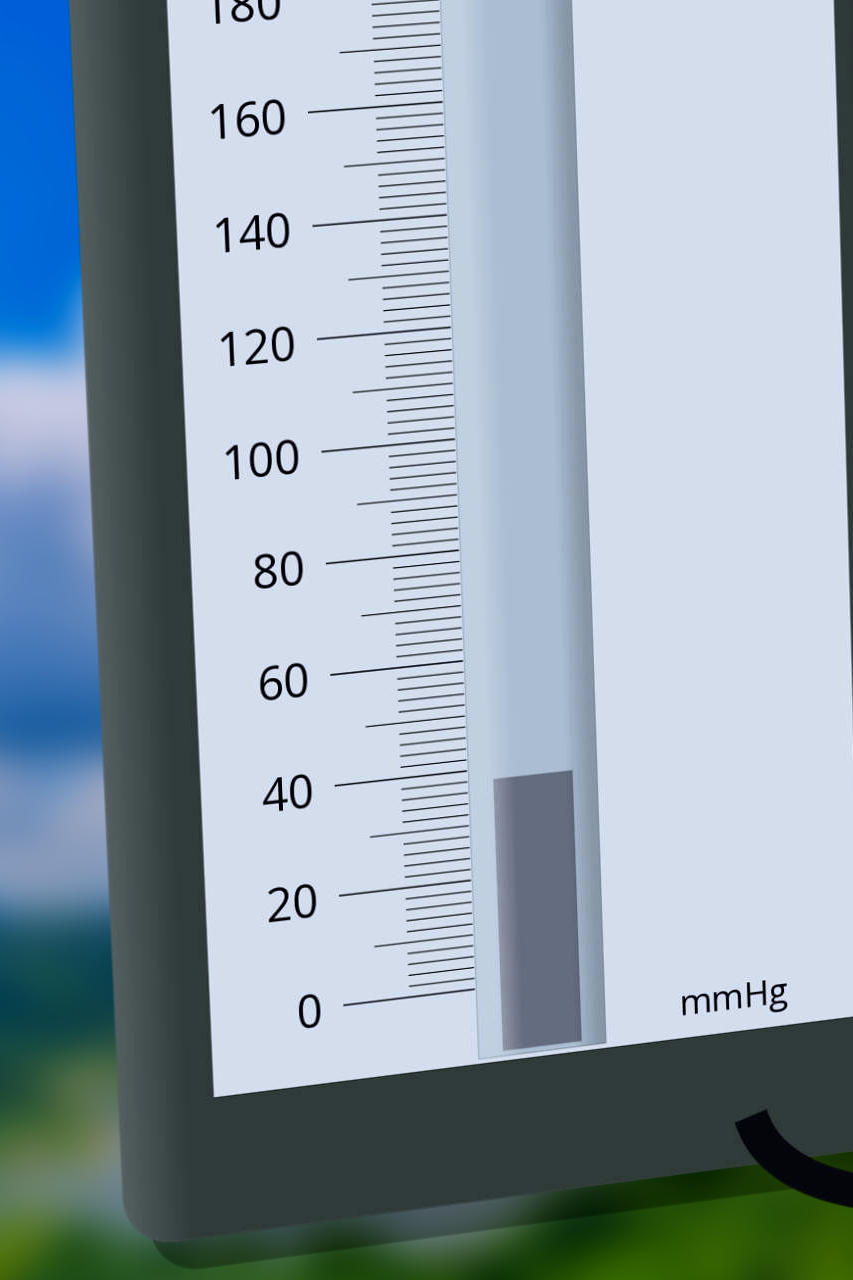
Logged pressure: 38; mmHg
